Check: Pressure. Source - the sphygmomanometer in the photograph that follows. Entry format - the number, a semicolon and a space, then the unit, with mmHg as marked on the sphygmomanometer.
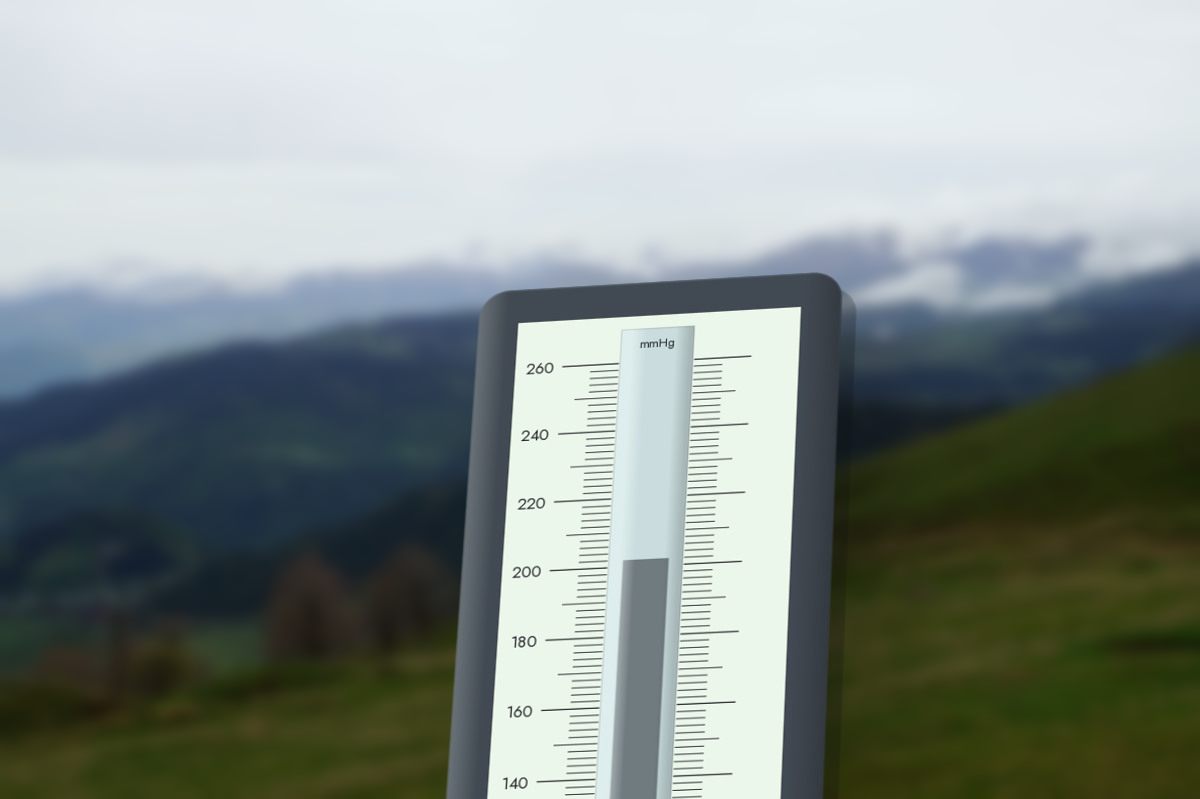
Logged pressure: 202; mmHg
